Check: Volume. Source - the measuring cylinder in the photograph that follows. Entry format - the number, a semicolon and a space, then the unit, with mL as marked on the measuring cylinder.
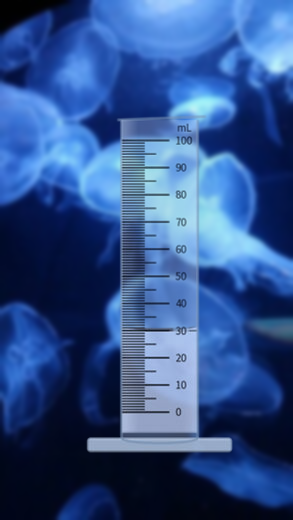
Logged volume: 30; mL
